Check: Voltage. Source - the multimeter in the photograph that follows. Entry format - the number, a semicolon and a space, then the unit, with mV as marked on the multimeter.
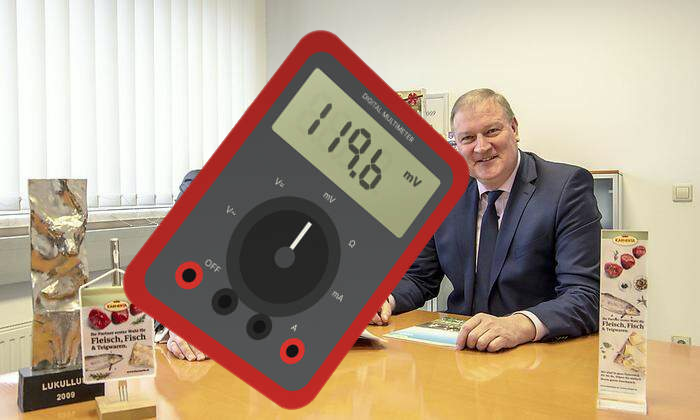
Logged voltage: 119.6; mV
